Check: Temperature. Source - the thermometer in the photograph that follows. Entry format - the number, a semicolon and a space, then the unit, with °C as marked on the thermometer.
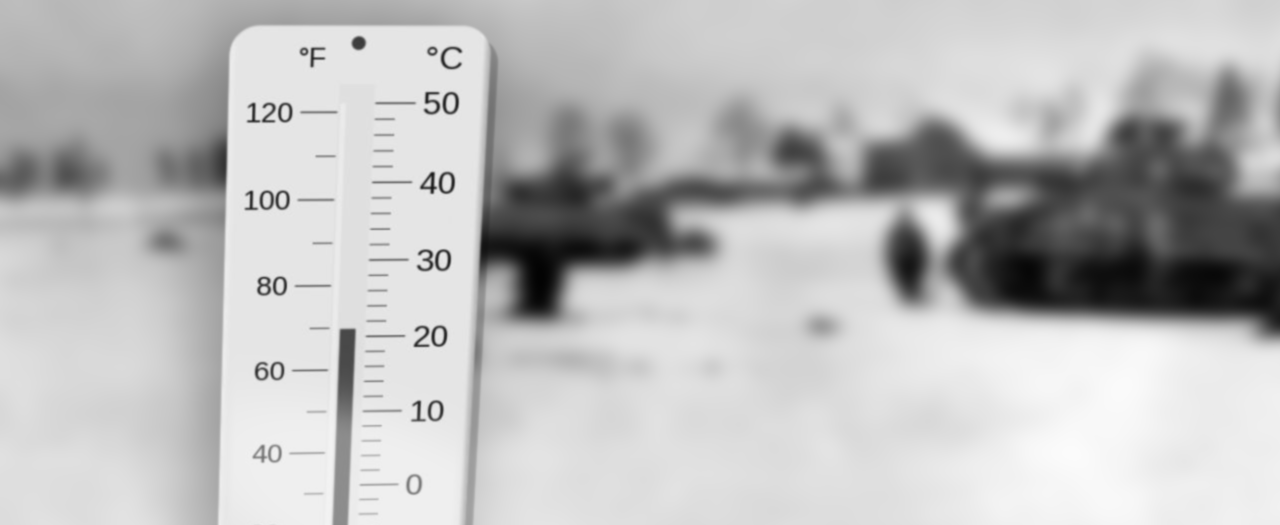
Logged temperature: 21; °C
